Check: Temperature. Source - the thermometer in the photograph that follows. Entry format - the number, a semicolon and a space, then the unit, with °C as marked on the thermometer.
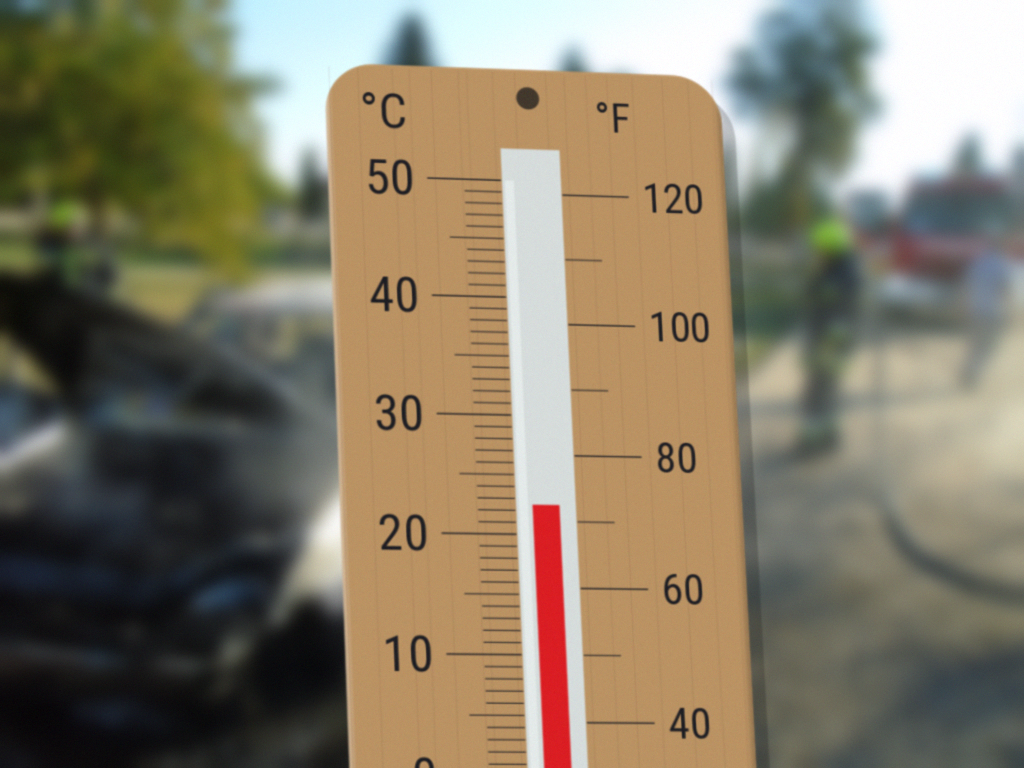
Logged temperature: 22.5; °C
